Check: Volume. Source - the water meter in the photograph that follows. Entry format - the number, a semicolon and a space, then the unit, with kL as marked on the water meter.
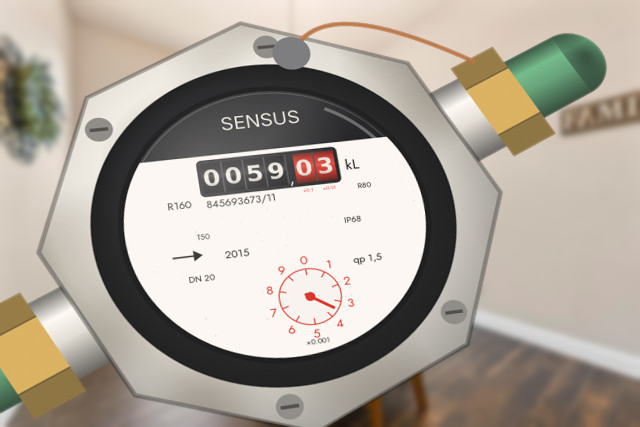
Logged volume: 59.033; kL
